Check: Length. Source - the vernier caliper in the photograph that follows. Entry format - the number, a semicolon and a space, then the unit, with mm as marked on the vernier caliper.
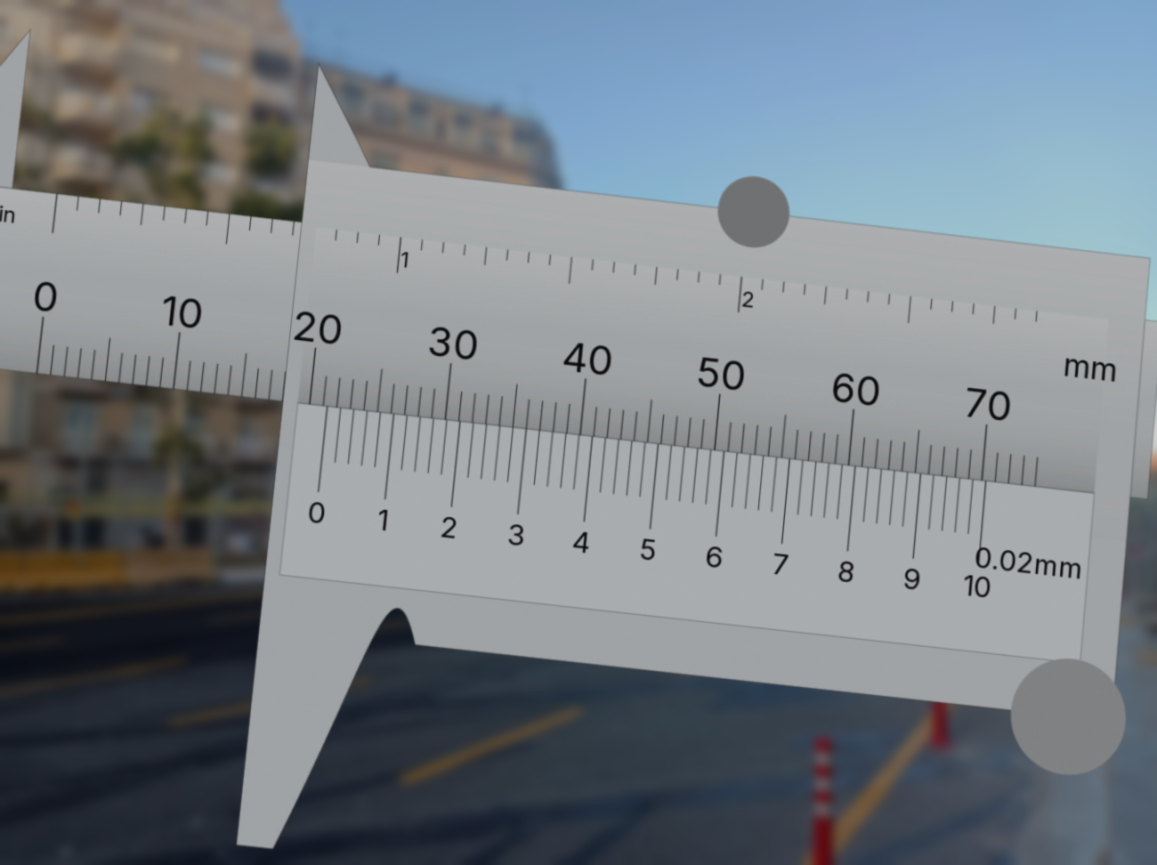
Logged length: 21.3; mm
